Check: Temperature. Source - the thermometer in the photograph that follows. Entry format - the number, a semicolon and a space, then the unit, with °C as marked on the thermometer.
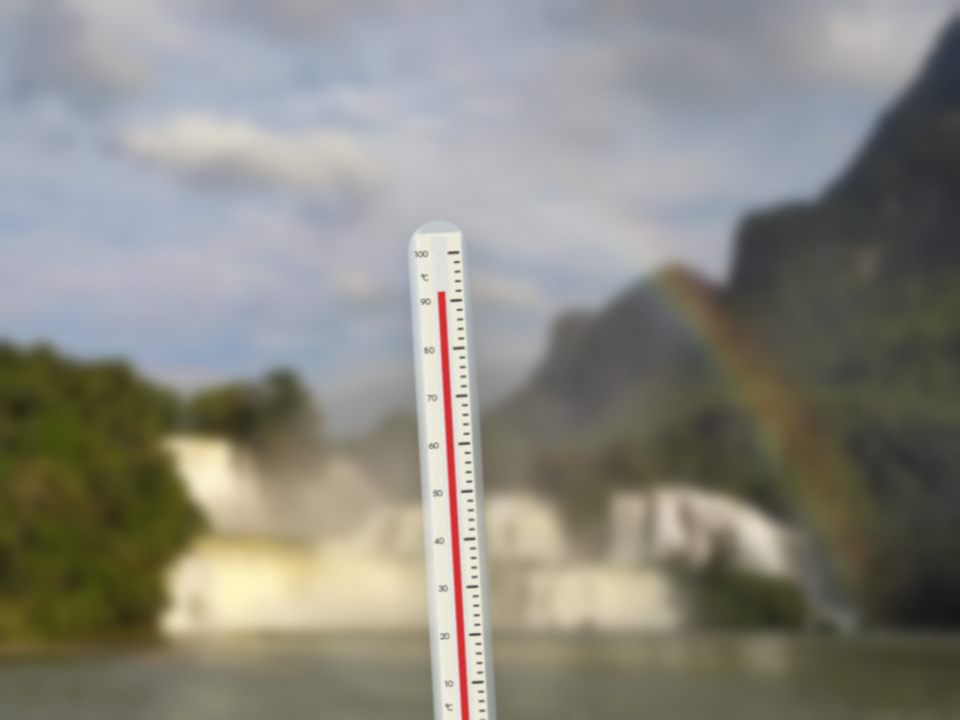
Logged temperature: 92; °C
